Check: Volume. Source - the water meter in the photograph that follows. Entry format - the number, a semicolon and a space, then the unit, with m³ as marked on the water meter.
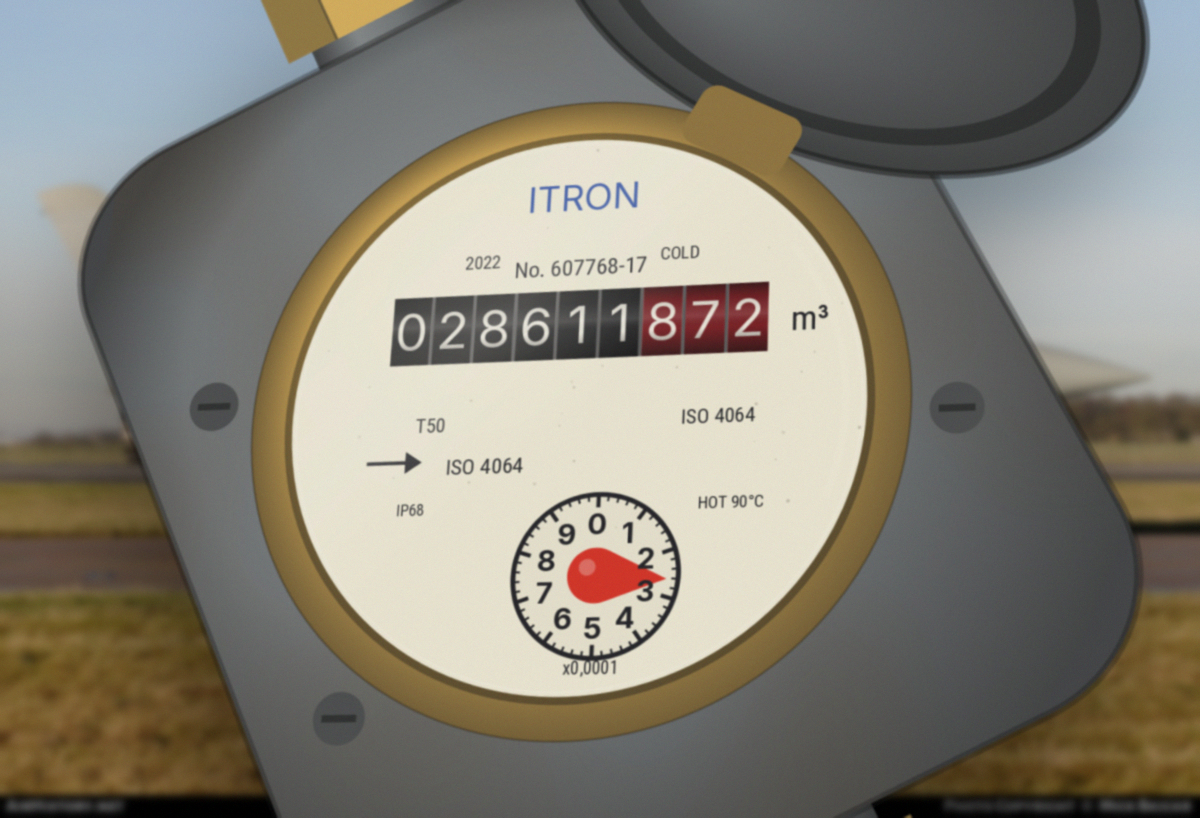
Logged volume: 28611.8722; m³
